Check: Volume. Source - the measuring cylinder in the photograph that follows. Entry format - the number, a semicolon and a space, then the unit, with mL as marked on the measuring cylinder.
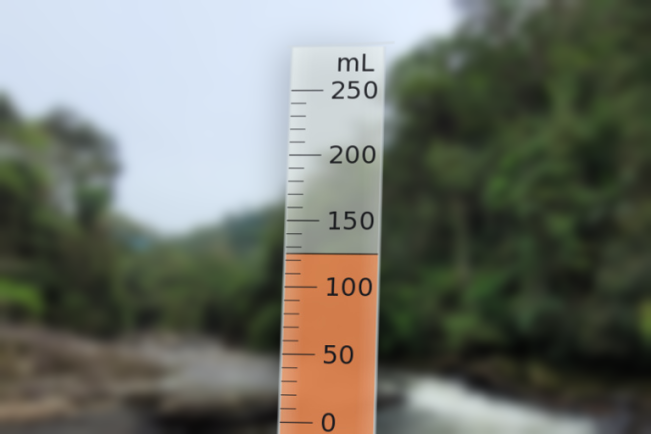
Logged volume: 125; mL
